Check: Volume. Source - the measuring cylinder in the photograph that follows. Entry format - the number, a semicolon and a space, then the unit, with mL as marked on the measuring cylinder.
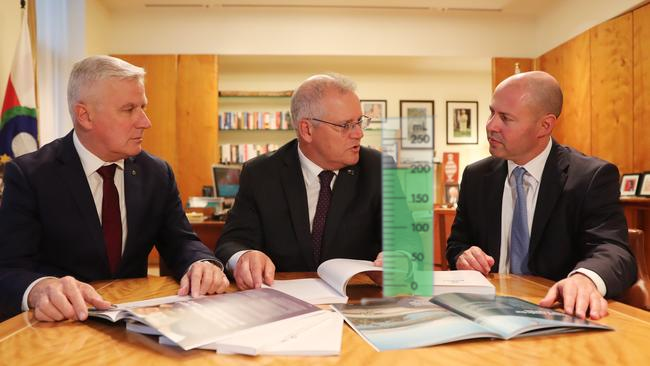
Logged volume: 200; mL
